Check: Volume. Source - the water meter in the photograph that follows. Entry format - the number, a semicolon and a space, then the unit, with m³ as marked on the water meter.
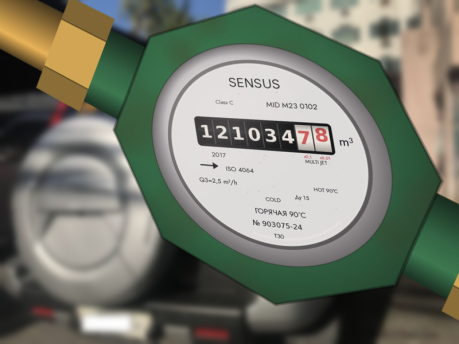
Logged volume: 121034.78; m³
